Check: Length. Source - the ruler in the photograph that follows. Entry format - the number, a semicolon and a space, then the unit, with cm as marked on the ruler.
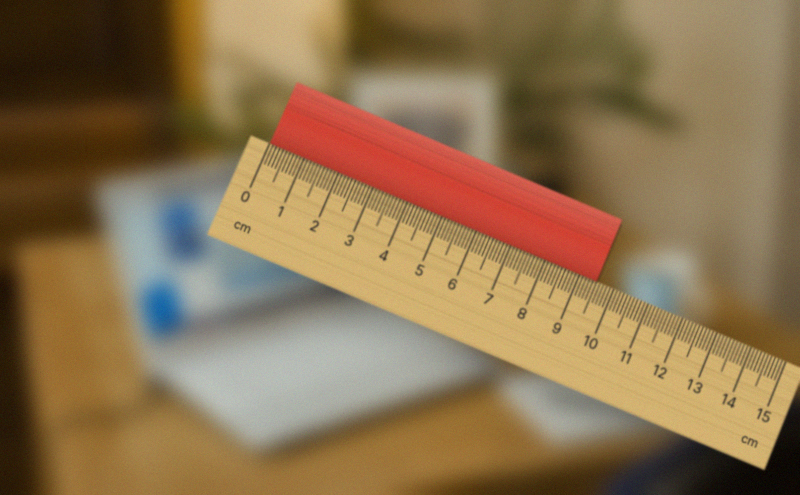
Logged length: 9.5; cm
